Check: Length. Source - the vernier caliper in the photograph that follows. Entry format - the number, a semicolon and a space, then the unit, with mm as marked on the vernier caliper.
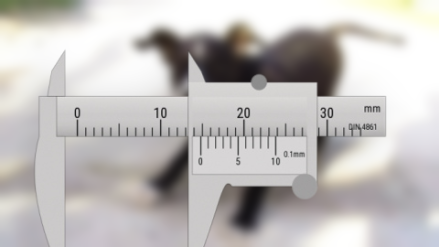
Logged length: 14.8; mm
